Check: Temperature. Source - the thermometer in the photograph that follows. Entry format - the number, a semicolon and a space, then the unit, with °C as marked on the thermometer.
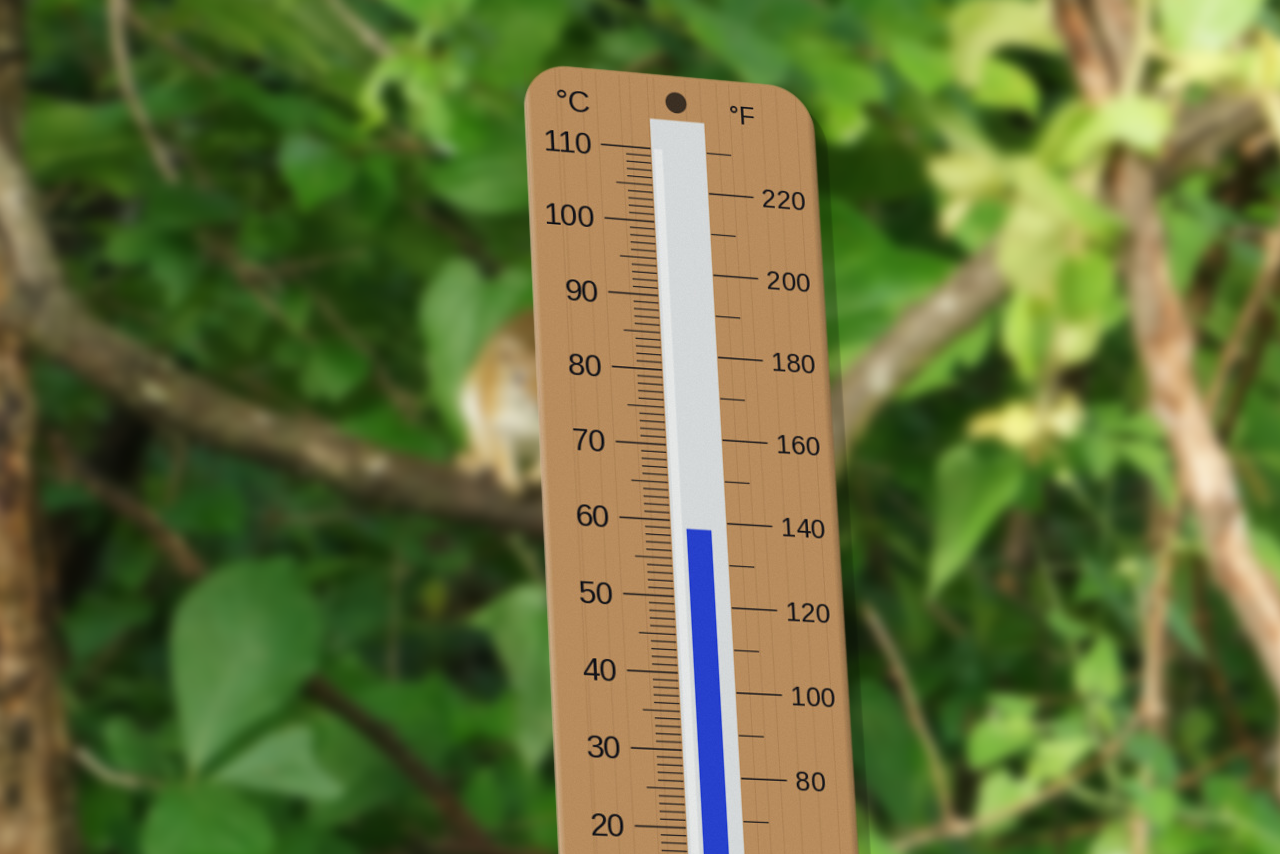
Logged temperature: 59; °C
